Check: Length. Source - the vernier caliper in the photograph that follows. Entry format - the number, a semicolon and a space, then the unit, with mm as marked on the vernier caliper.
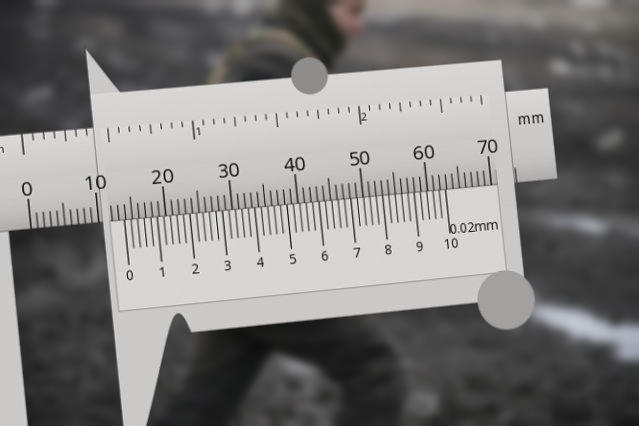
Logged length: 13.8; mm
